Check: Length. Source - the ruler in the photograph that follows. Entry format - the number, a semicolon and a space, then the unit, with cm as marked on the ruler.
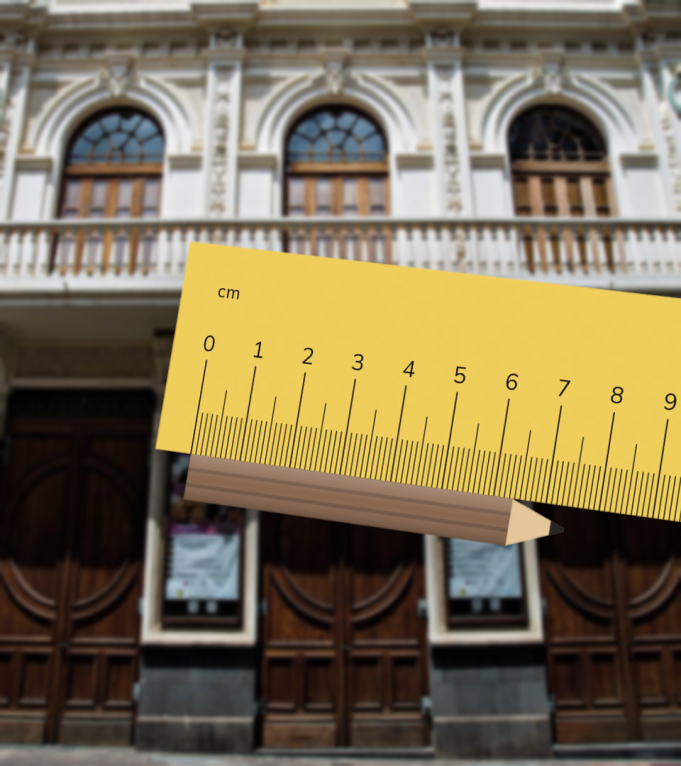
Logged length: 7.4; cm
